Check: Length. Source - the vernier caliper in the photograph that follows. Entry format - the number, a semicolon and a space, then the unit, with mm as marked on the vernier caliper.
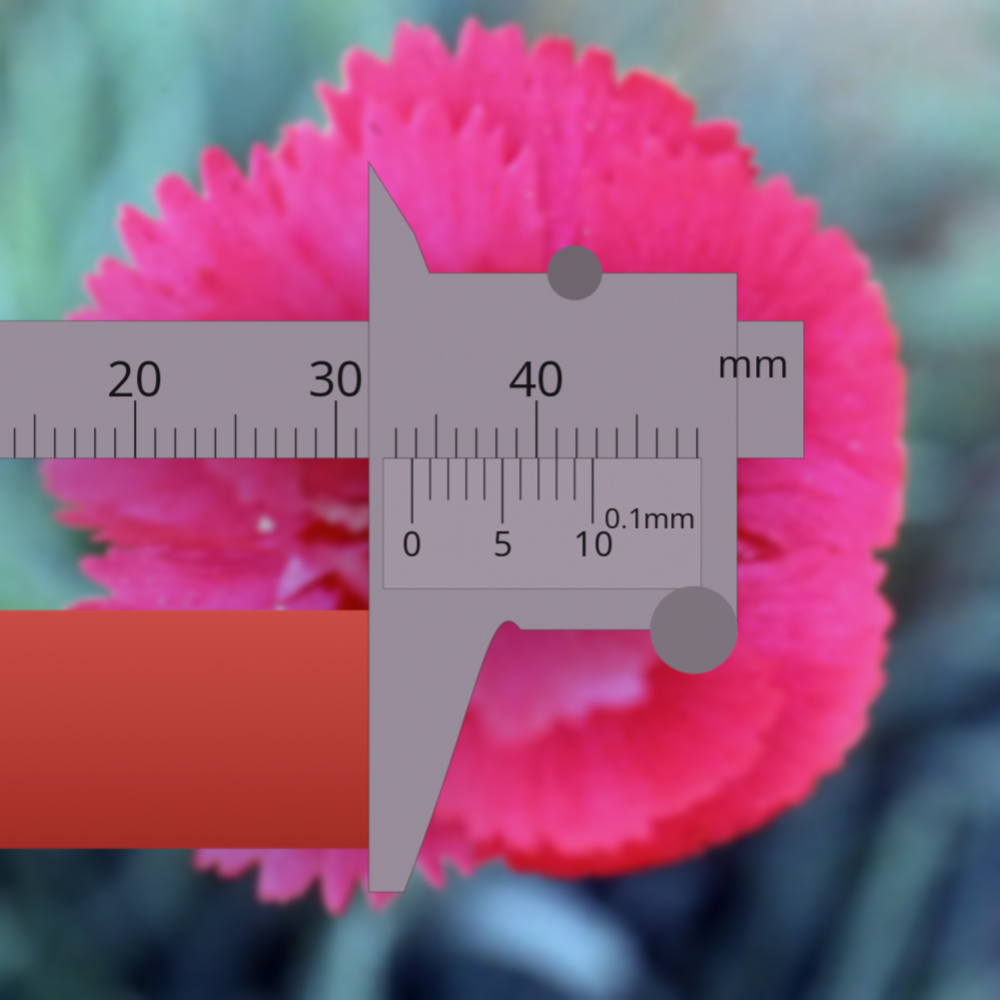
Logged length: 33.8; mm
